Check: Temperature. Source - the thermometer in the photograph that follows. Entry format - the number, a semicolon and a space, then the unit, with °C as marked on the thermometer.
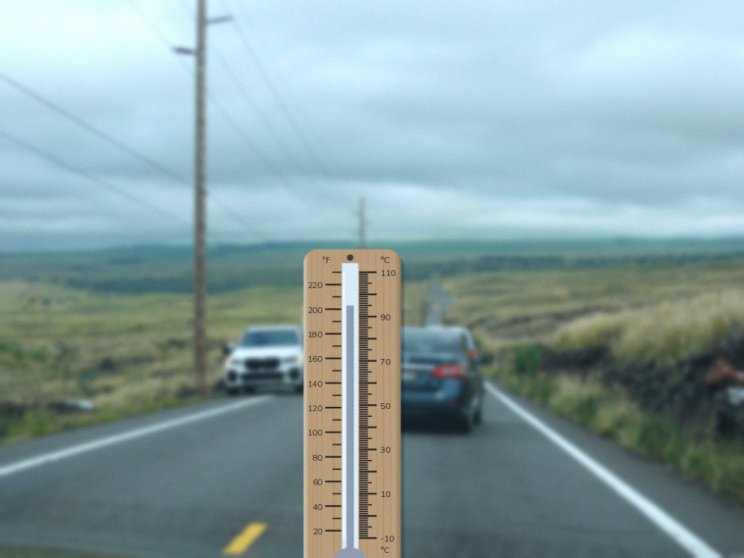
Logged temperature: 95; °C
